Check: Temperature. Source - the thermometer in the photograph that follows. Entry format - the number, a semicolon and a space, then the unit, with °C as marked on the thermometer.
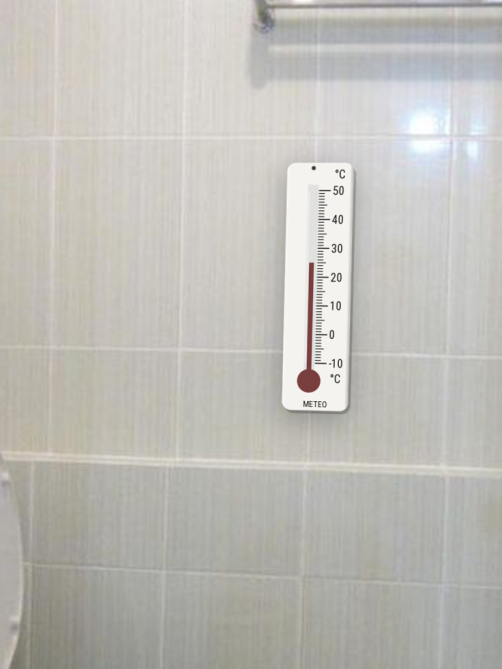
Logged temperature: 25; °C
